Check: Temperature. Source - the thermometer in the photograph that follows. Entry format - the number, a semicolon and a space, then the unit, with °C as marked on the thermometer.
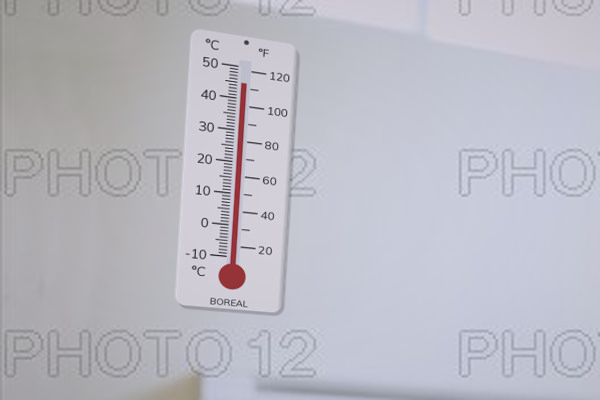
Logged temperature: 45; °C
